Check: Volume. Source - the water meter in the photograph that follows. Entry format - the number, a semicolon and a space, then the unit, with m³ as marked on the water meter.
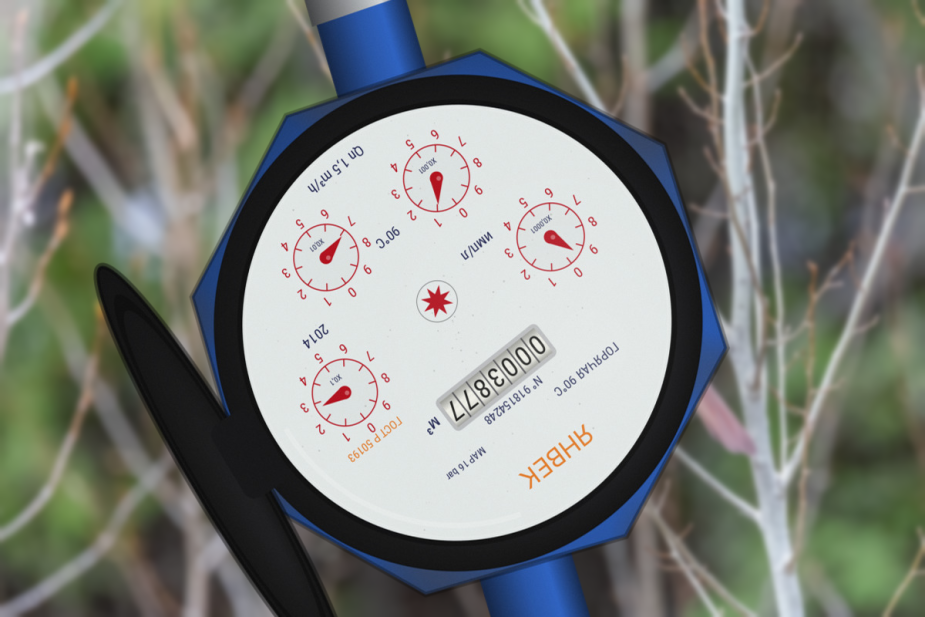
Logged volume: 3877.2709; m³
